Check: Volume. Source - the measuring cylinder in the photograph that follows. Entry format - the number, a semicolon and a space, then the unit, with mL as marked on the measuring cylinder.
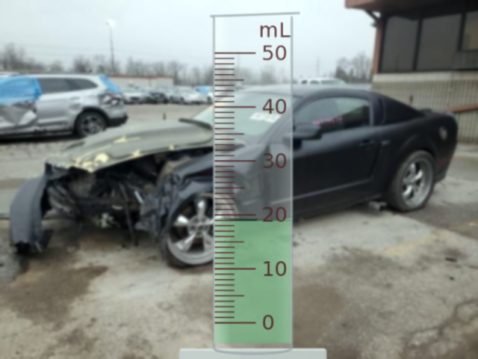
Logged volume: 19; mL
